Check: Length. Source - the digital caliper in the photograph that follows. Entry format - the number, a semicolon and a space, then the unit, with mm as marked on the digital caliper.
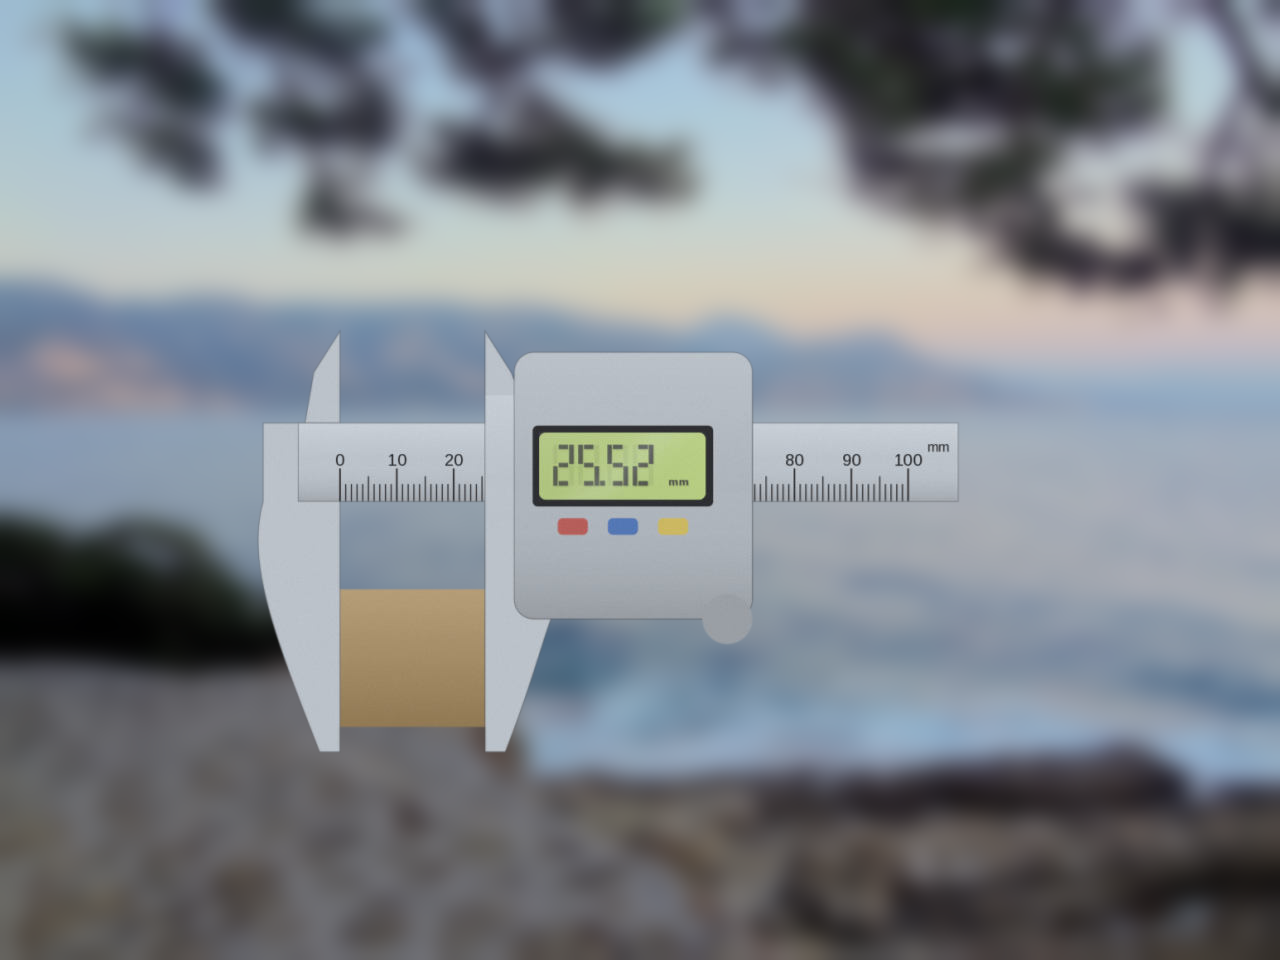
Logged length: 25.52; mm
